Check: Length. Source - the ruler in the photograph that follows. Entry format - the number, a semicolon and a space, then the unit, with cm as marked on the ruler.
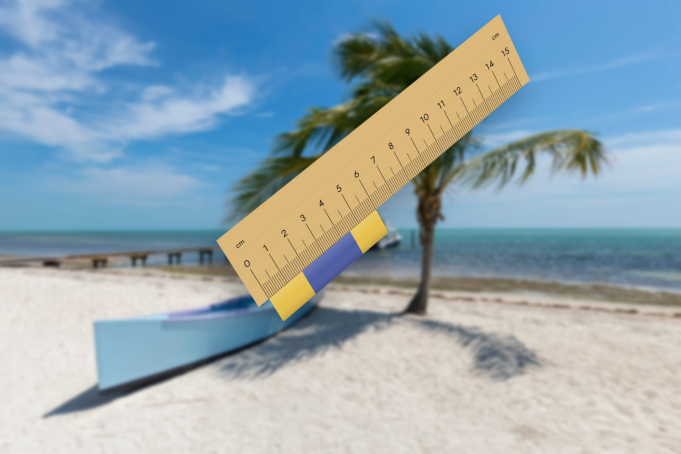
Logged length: 6; cm
